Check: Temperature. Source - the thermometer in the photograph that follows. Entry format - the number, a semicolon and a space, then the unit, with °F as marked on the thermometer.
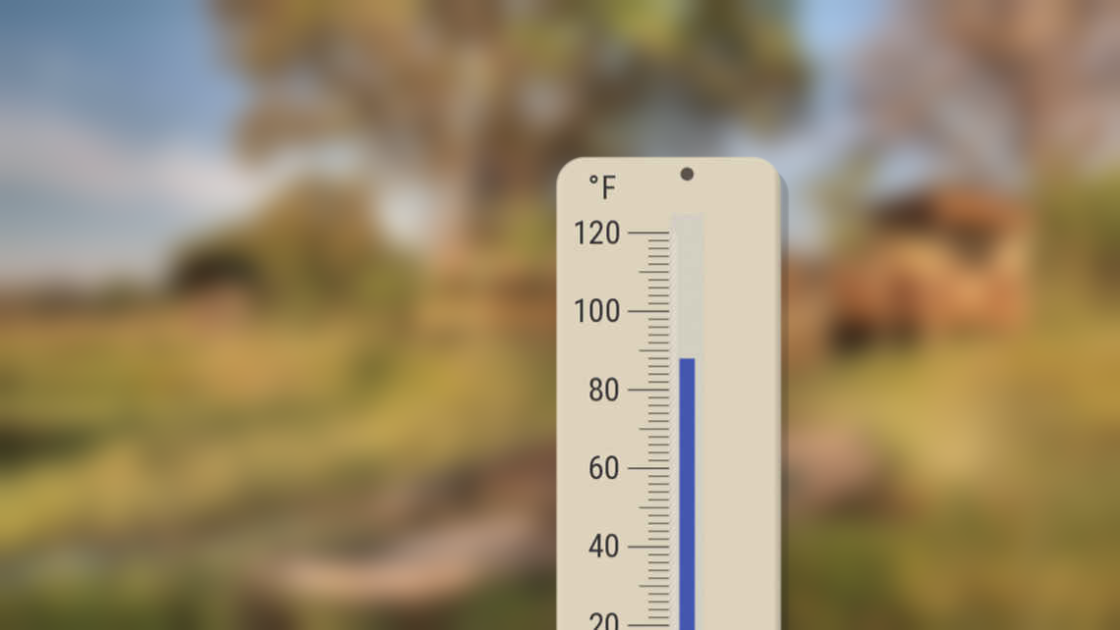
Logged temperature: 88; °F
